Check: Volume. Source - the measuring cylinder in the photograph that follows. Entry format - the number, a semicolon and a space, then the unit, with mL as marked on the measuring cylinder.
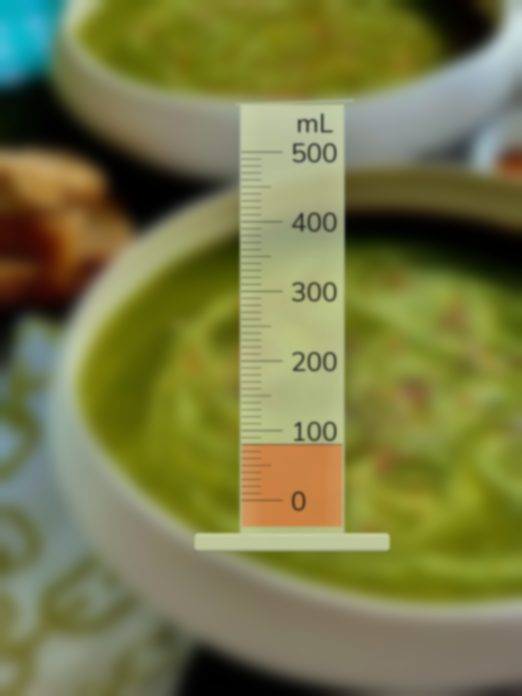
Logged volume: 80; mL
